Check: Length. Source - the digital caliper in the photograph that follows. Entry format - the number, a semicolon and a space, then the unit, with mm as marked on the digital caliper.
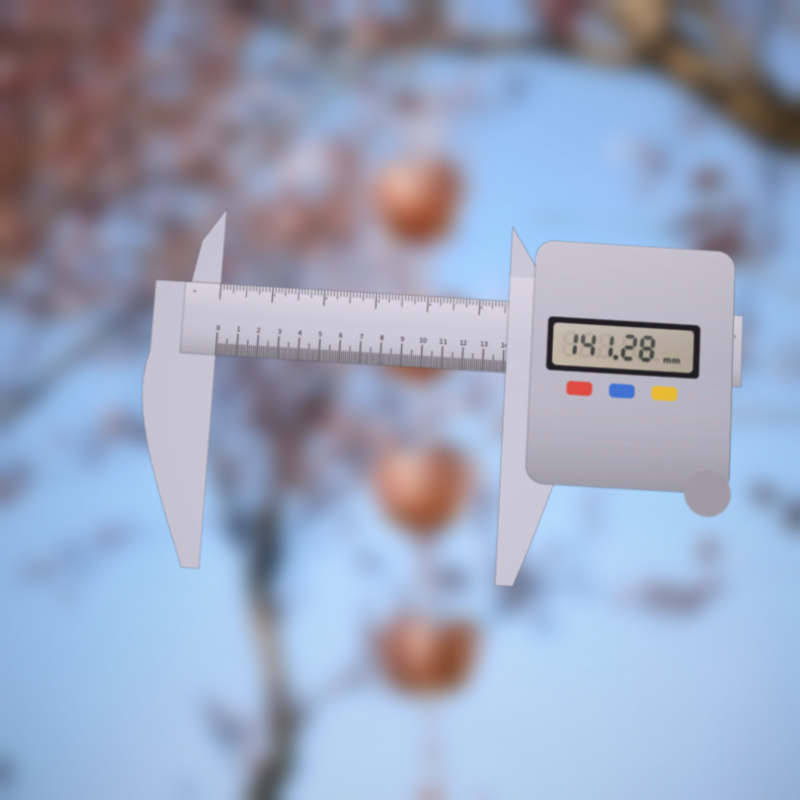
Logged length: 141.28; mm
